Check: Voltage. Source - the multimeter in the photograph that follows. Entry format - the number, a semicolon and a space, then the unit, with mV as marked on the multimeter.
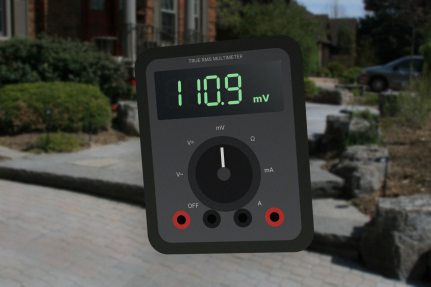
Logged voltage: 110.9; mV
